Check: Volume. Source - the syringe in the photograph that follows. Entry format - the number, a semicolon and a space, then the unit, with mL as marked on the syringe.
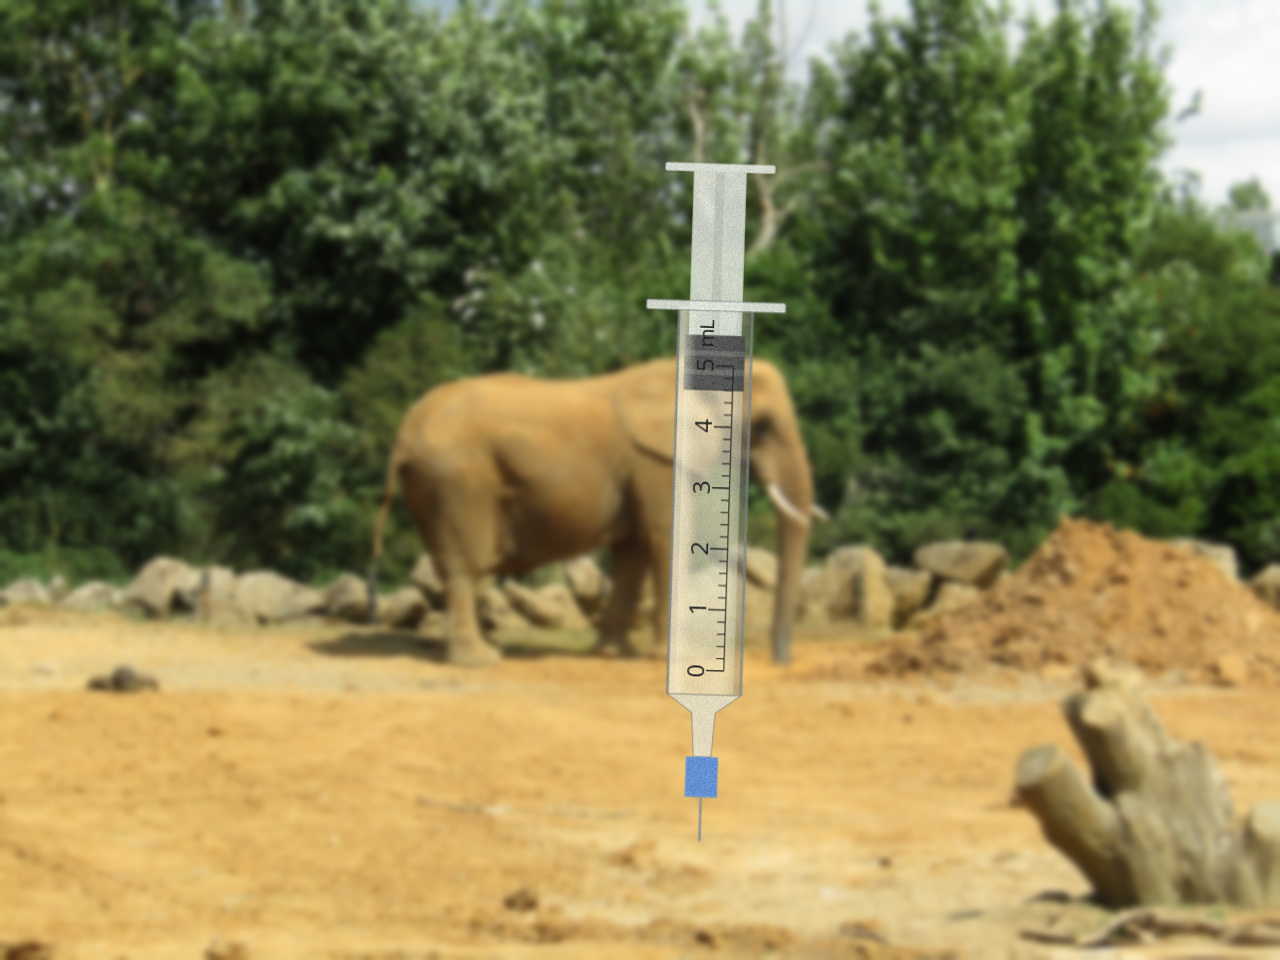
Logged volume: 4.6; mL
